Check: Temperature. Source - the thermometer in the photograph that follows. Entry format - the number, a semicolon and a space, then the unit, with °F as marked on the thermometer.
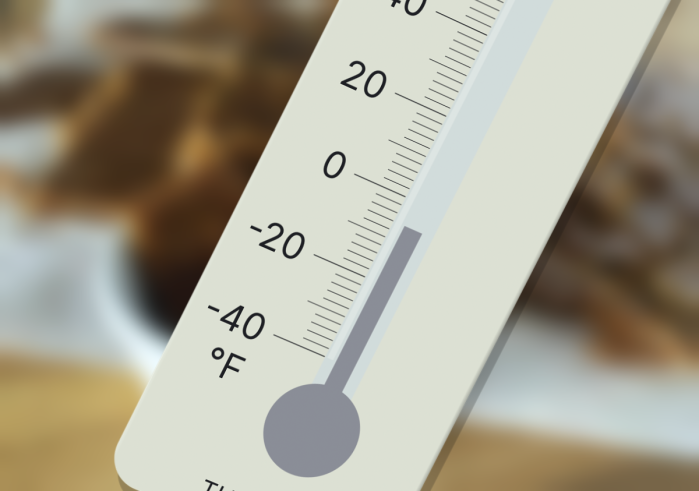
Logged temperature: -6; °F
